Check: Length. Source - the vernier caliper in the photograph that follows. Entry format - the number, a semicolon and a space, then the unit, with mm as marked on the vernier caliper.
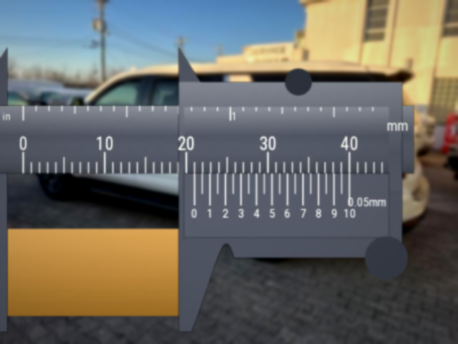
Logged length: 21.0; mm
